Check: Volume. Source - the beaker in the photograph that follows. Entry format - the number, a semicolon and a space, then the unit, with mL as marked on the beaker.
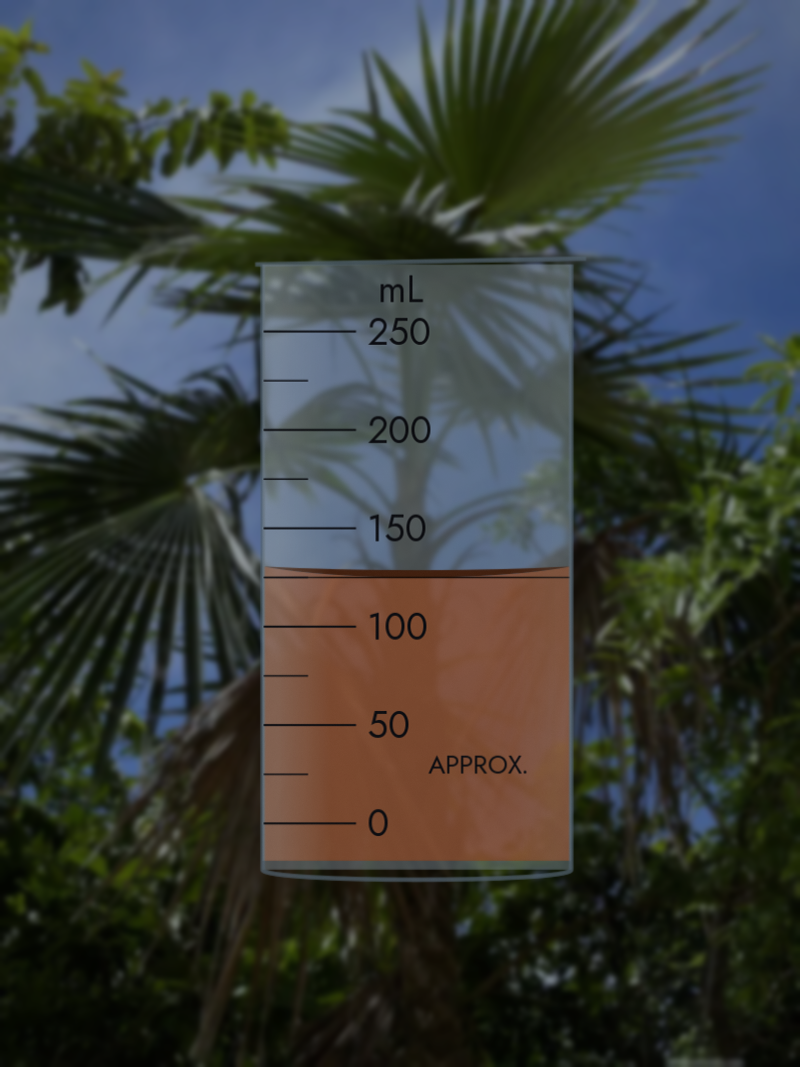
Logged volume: 125; mL
